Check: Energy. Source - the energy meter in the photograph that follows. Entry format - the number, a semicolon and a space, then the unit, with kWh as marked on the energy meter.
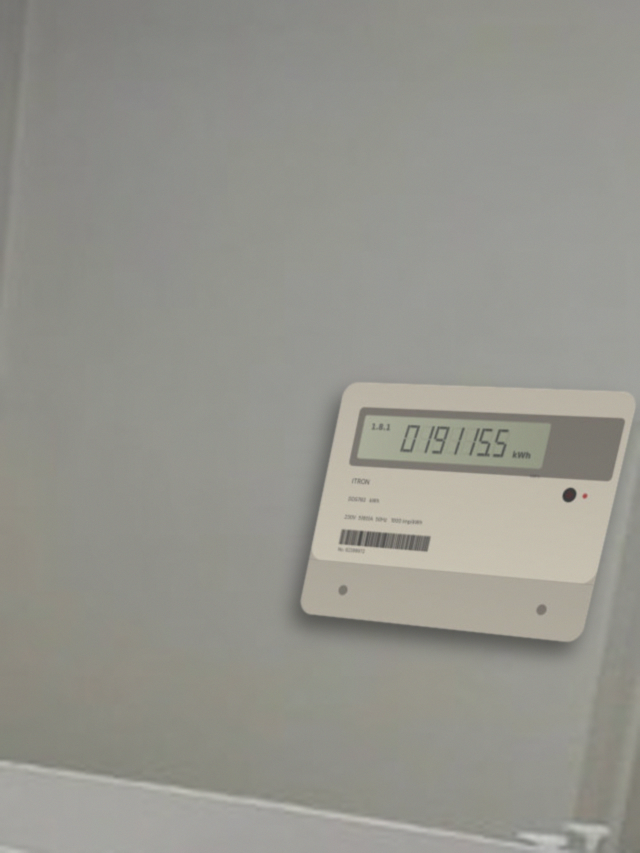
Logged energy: 19115.5; kWh
